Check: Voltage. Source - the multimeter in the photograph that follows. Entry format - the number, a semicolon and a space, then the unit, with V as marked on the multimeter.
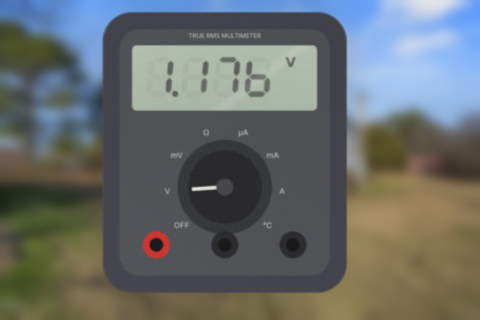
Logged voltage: 1.176; V
